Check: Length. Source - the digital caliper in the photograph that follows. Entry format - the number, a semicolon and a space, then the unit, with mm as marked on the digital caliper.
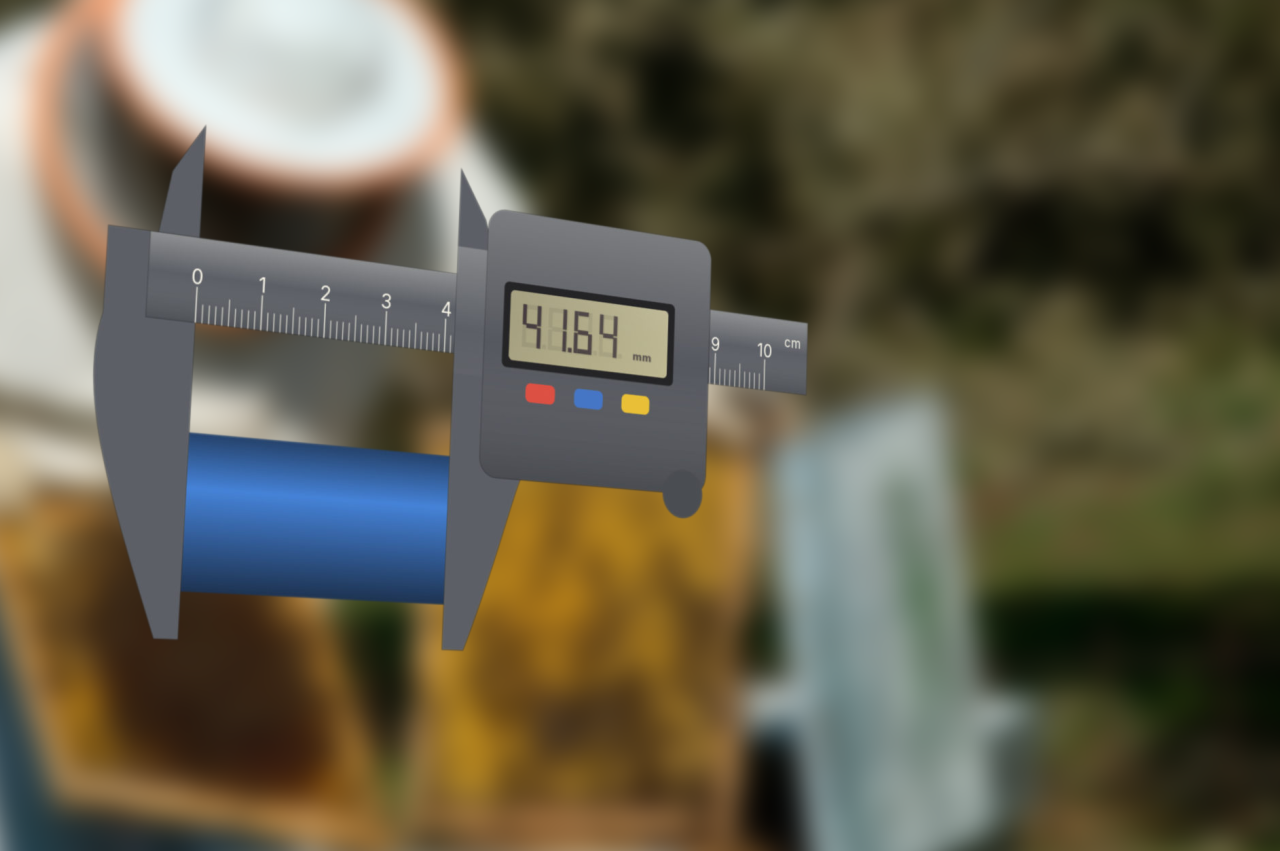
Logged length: 41.64; mm
